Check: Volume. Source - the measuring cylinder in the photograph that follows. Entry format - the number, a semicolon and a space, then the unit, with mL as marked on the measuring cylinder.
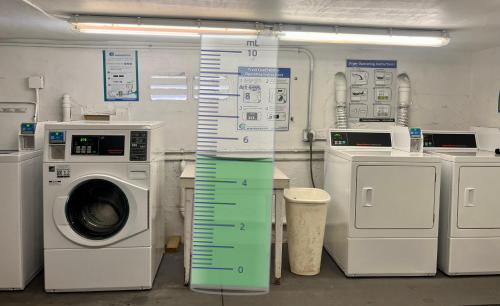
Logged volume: 5; mL
